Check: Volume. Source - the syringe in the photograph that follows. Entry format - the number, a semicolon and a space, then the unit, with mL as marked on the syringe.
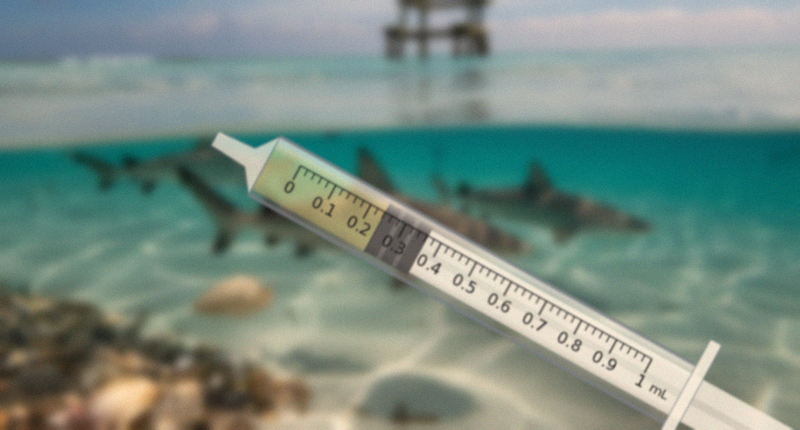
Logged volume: 0.24; mL
